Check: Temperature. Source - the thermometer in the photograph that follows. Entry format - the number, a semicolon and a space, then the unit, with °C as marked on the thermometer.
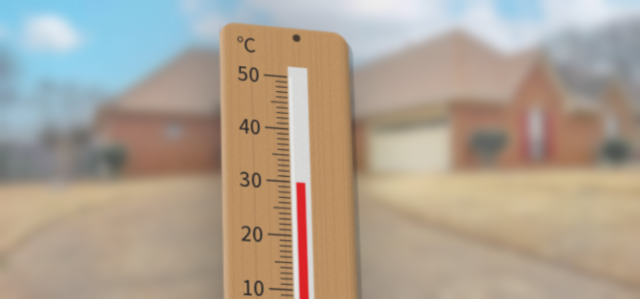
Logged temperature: 30; °C
